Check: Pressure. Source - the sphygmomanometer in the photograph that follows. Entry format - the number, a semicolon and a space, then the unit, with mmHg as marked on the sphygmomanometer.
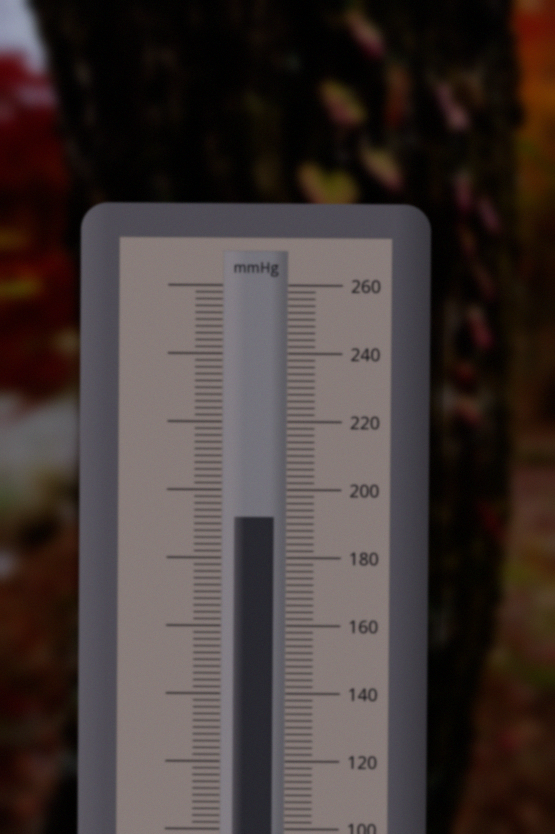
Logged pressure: 192; mmHg
